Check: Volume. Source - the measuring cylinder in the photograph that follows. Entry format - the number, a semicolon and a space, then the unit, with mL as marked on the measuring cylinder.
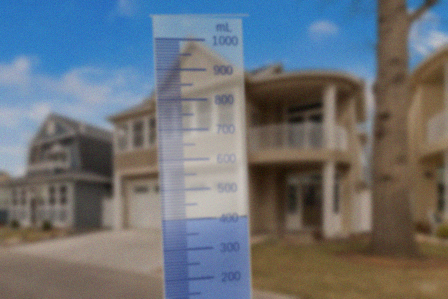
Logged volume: 400; mL
